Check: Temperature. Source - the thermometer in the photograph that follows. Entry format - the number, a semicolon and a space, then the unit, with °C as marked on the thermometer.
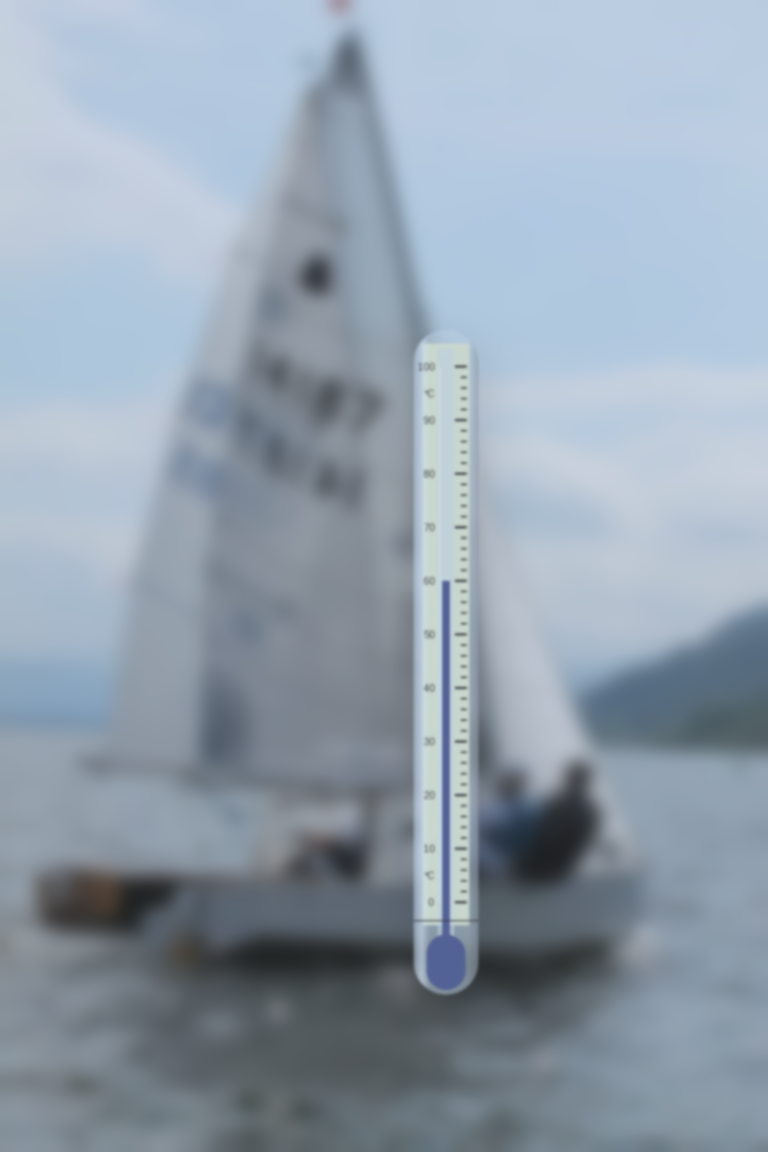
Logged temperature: 60; °C
